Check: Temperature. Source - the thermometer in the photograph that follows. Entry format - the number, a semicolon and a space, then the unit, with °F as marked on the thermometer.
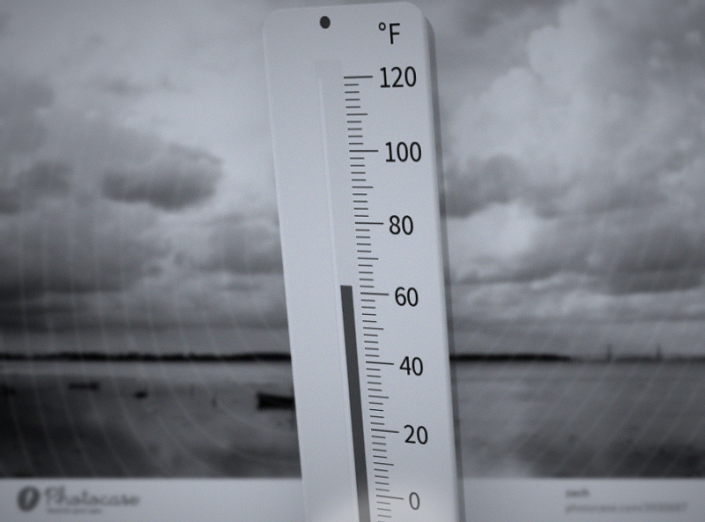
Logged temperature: 62; °F
